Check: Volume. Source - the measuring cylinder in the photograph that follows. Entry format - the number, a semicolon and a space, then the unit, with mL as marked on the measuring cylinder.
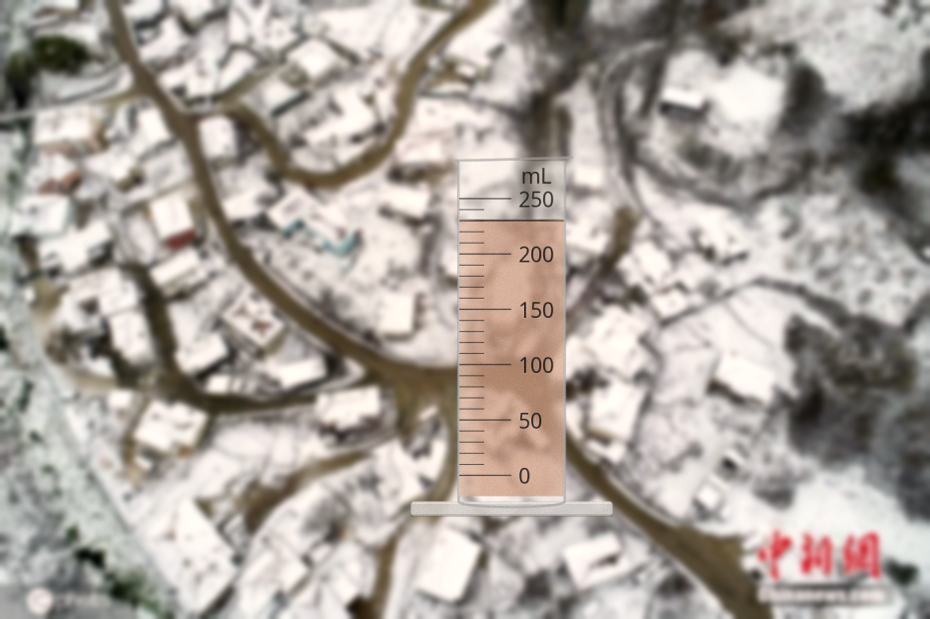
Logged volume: 230; mL
